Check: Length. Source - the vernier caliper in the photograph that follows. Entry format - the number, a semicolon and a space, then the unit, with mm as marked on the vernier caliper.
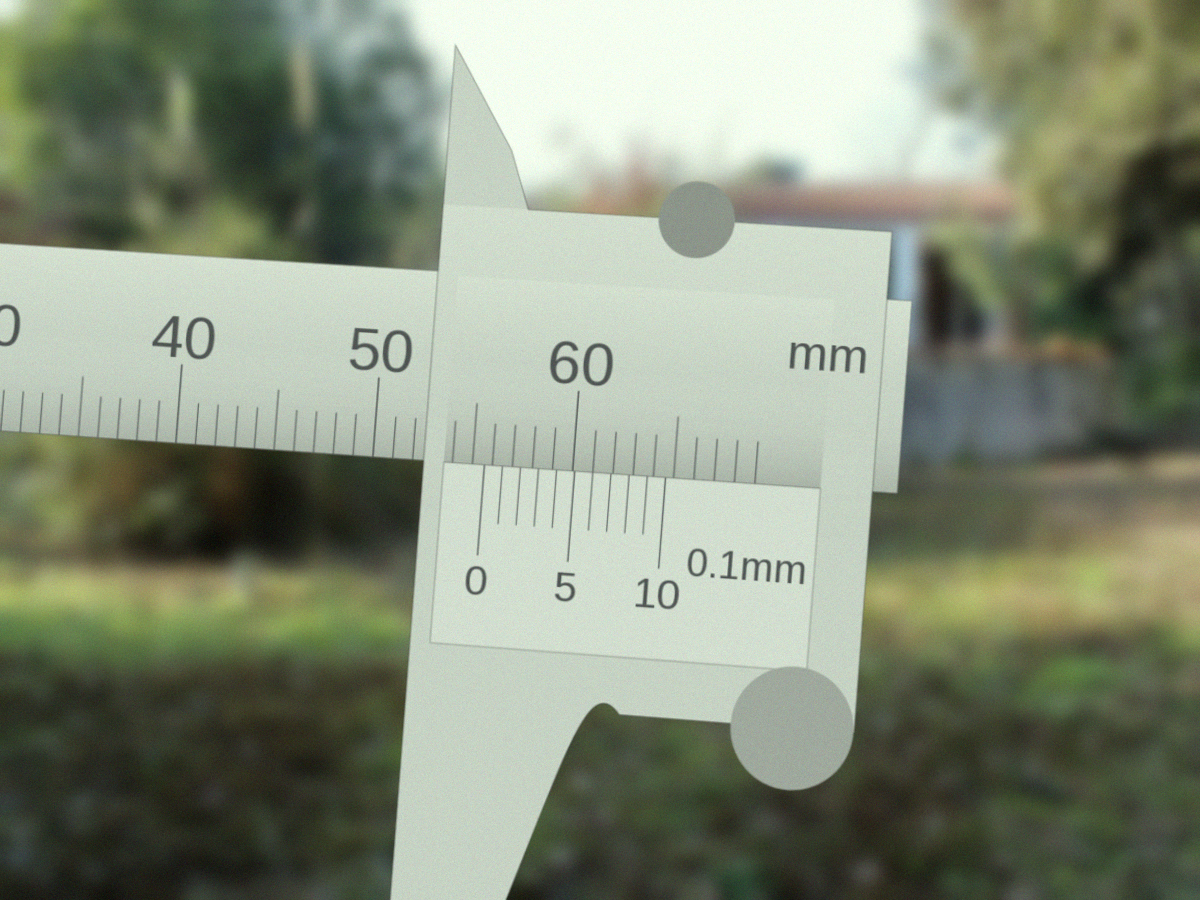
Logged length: 55.6; mm
